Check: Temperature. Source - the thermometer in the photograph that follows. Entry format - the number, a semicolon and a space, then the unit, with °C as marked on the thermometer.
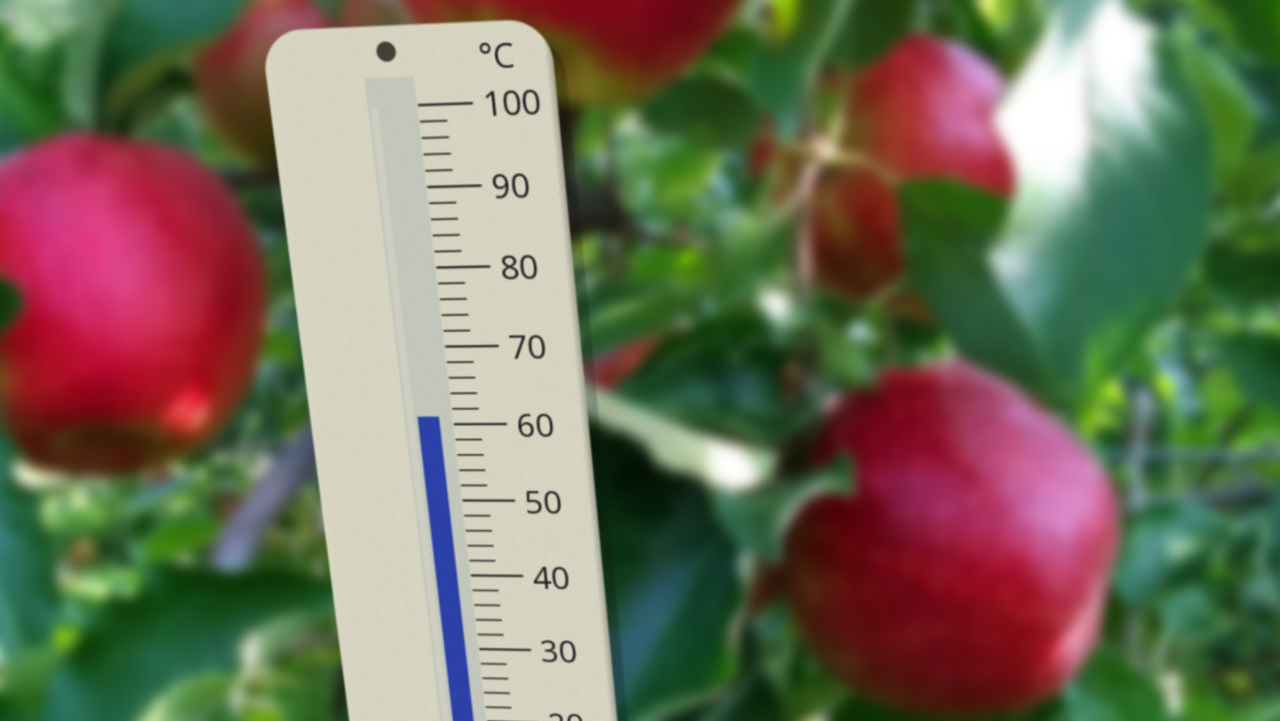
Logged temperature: 61; °C
